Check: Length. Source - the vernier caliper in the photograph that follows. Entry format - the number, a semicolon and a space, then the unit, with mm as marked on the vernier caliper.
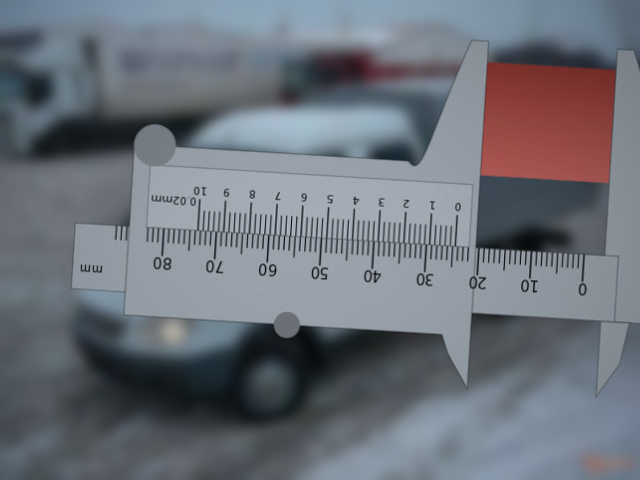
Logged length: 24.5; mm
